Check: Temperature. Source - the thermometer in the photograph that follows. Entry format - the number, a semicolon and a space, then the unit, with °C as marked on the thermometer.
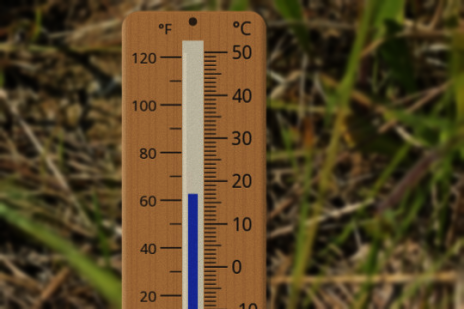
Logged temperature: 17; °C
